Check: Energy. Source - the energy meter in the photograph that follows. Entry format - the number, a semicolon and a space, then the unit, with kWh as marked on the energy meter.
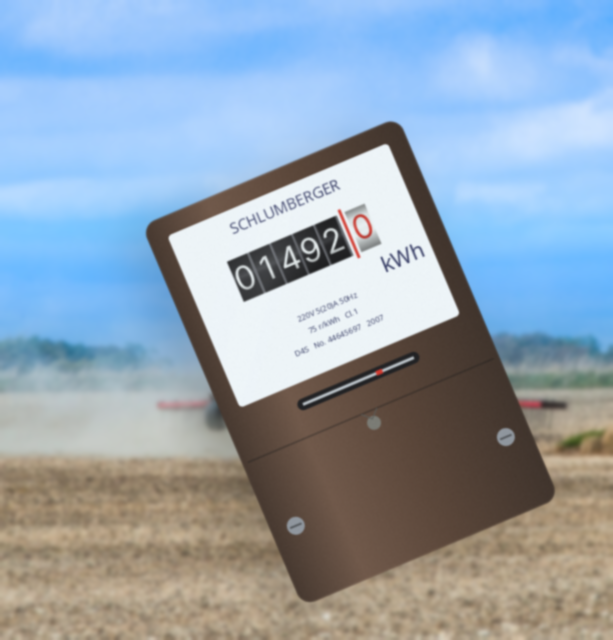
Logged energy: 1492.0; kWh
